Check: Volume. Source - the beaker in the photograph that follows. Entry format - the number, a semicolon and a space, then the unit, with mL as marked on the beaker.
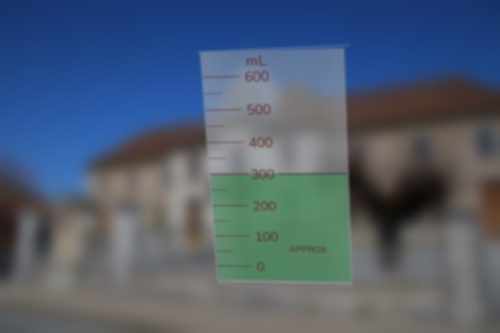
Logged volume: 300; mL
